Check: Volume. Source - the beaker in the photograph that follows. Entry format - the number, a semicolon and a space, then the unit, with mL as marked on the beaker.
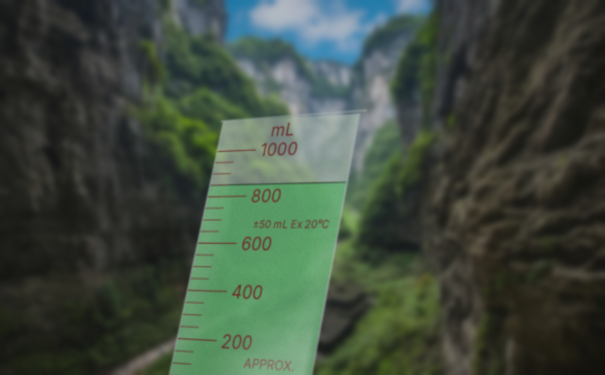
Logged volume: 850; mL
